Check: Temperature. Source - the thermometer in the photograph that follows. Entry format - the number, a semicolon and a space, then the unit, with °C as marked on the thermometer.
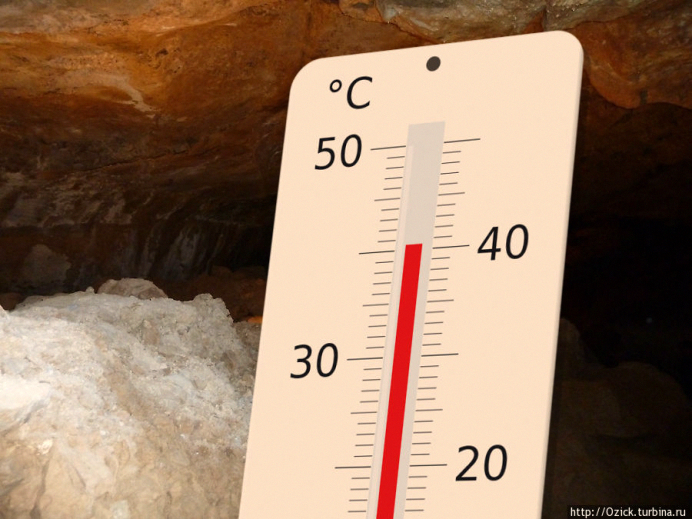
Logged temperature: 40.5; °C
